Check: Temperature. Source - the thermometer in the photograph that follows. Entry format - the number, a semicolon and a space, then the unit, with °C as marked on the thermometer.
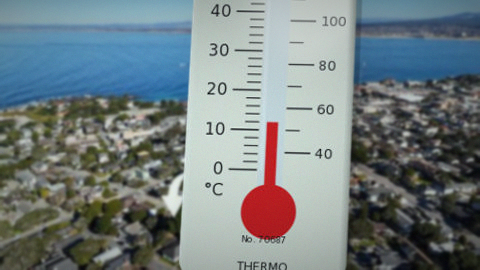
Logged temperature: 12; °C
